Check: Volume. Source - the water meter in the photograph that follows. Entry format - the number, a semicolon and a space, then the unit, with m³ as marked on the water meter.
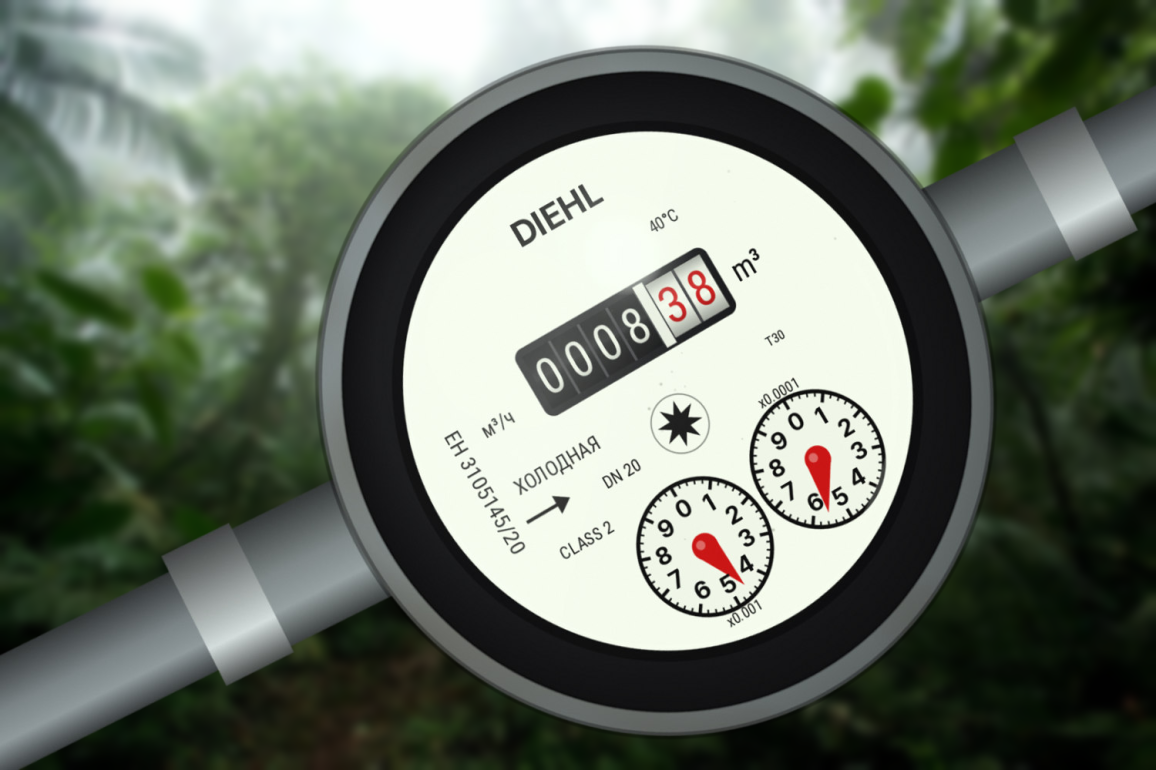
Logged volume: 8.3845; m³
